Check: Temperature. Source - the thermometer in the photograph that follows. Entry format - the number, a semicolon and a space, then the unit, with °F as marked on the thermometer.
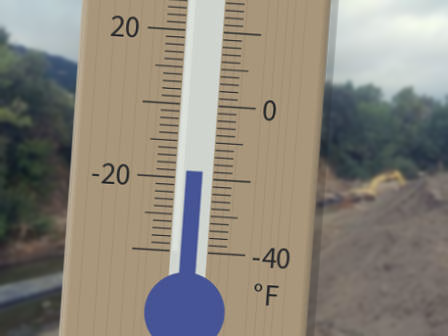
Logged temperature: -18; °F
